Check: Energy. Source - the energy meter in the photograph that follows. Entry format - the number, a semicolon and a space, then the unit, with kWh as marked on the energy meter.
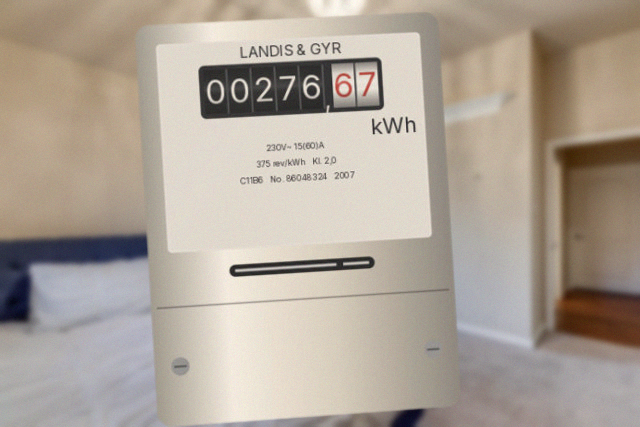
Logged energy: 276.67; kWh
